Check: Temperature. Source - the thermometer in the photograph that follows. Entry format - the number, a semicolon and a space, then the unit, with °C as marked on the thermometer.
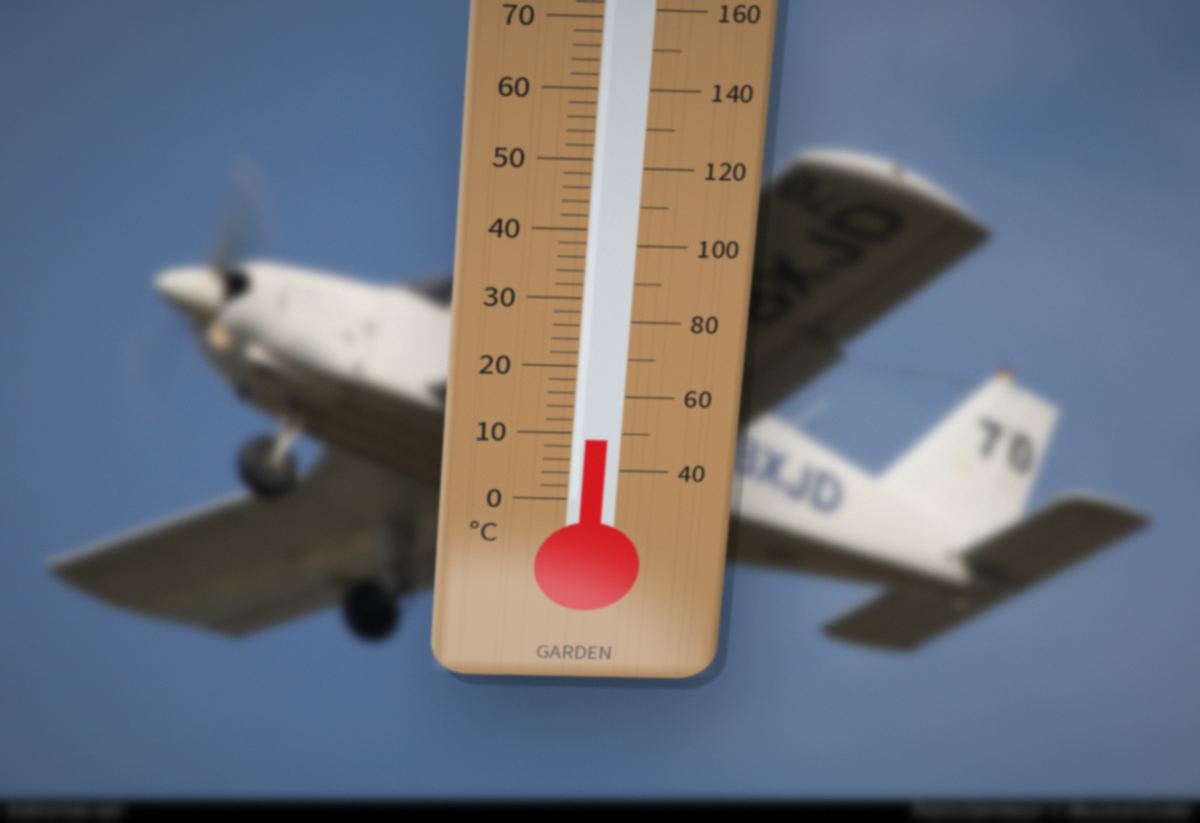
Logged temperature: 9; °C
